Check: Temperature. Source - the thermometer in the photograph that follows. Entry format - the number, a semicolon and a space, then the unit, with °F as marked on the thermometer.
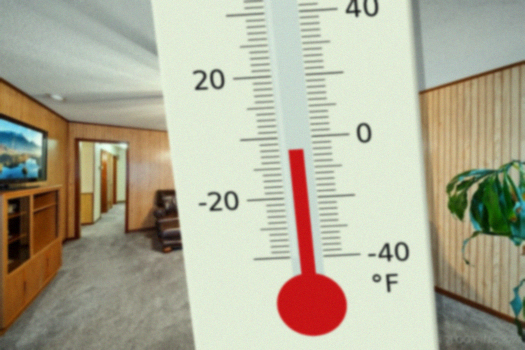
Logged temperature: -4; °F
